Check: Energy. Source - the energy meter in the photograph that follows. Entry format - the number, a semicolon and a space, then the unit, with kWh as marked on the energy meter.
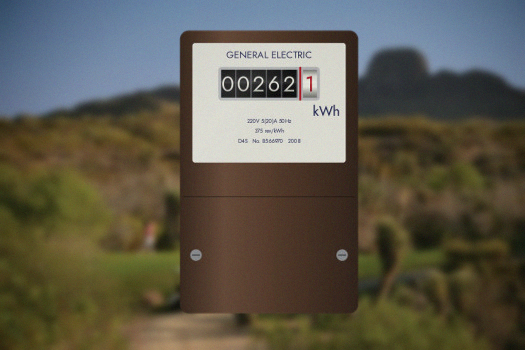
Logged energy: 262.1; kWh
